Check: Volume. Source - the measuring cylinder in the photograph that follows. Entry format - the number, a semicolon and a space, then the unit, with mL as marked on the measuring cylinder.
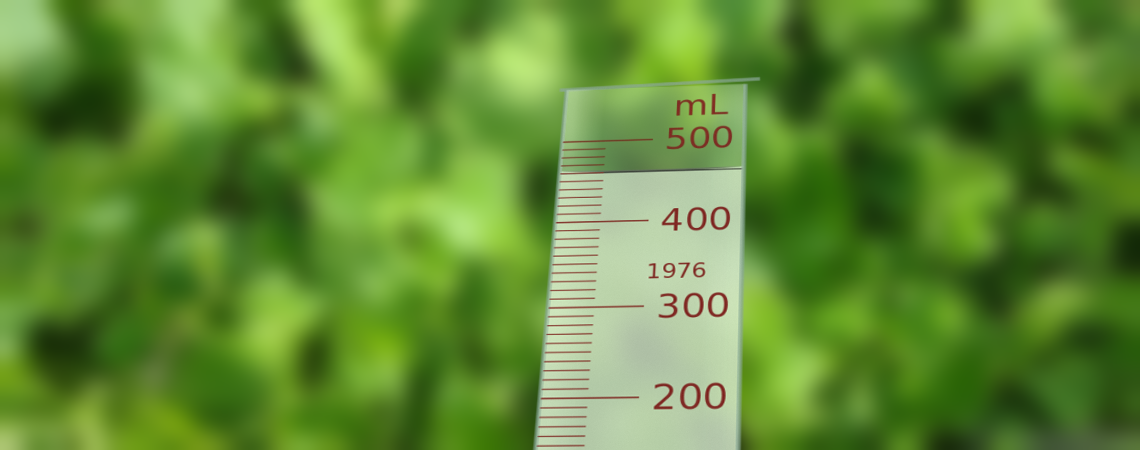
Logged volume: 460; mL
